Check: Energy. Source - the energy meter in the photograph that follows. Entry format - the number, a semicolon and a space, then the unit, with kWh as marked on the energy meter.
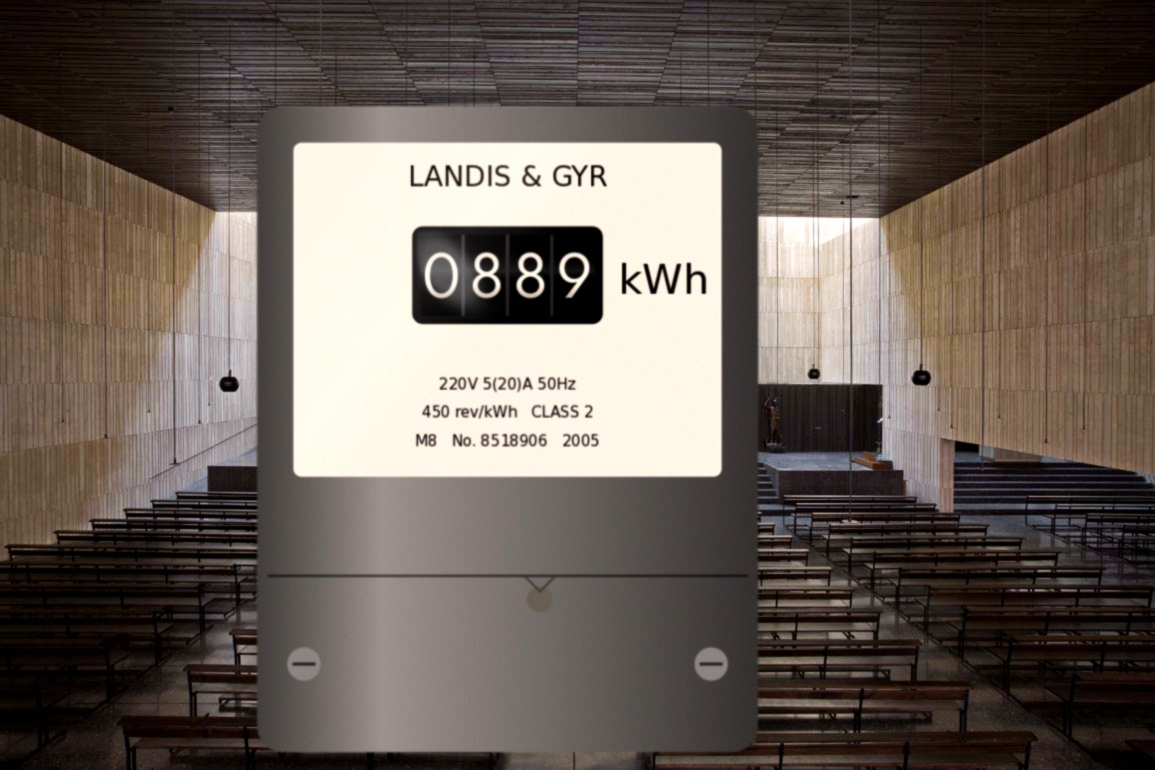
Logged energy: 889; kWh
